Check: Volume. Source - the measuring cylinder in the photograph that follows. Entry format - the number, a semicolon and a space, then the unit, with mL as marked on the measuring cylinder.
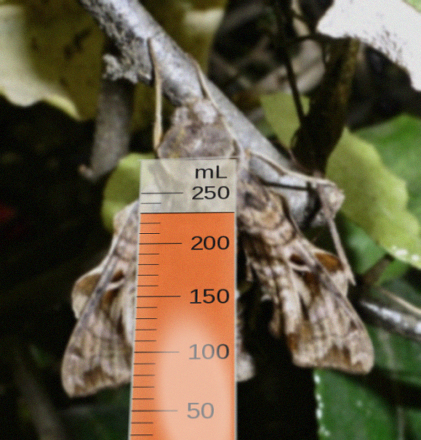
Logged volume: 230; mL
